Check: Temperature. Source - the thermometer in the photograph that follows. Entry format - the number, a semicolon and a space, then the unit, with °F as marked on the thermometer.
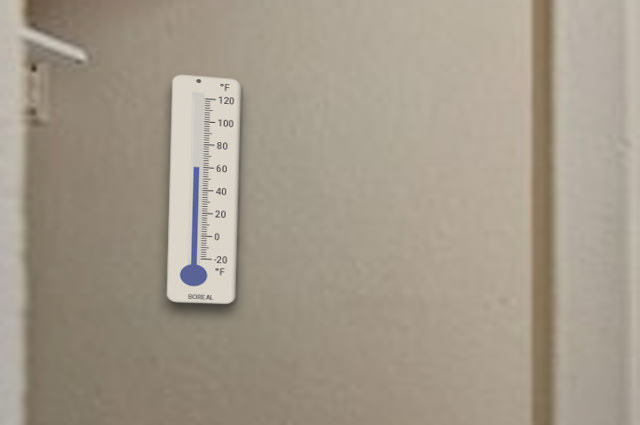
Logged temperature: 60; °F
